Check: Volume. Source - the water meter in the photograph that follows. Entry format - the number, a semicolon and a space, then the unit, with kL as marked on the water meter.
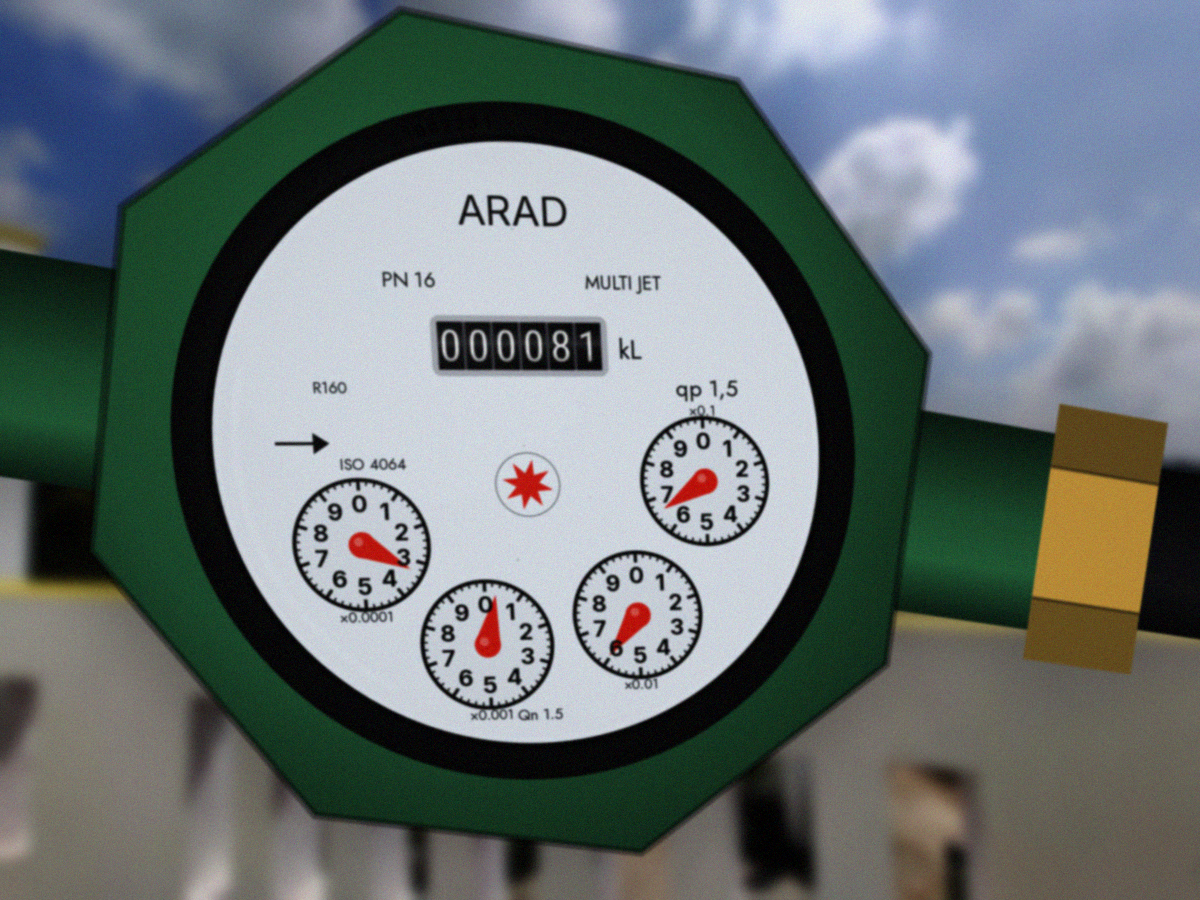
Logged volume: 81.6603; kL
